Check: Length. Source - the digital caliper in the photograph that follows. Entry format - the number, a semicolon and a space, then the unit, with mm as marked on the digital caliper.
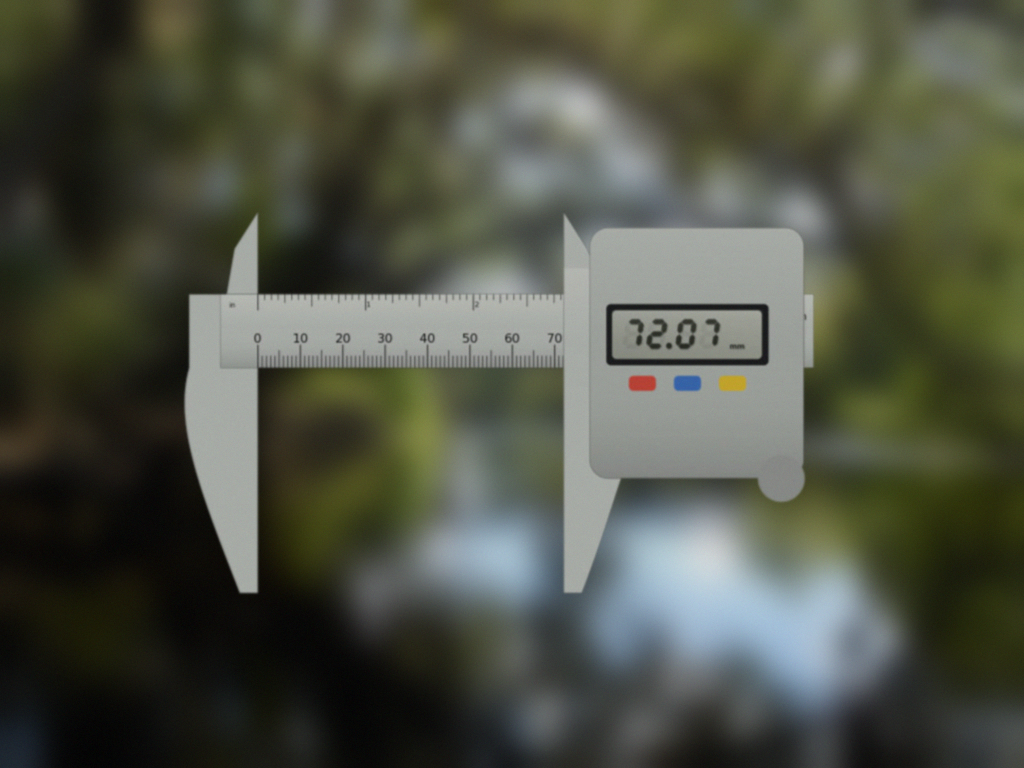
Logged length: 72.07; mm
